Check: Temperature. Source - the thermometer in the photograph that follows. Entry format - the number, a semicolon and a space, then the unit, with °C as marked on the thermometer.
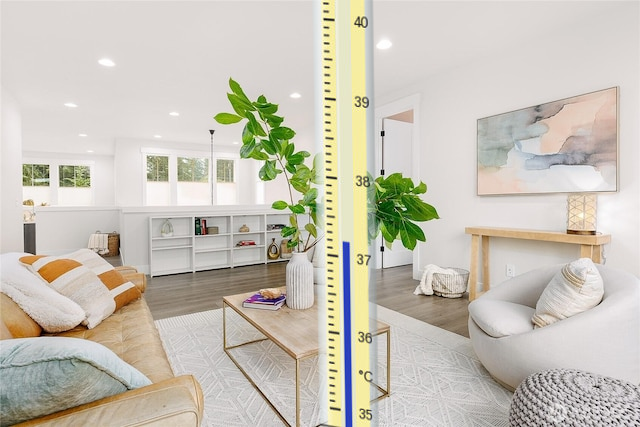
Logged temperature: 37.2; °C
